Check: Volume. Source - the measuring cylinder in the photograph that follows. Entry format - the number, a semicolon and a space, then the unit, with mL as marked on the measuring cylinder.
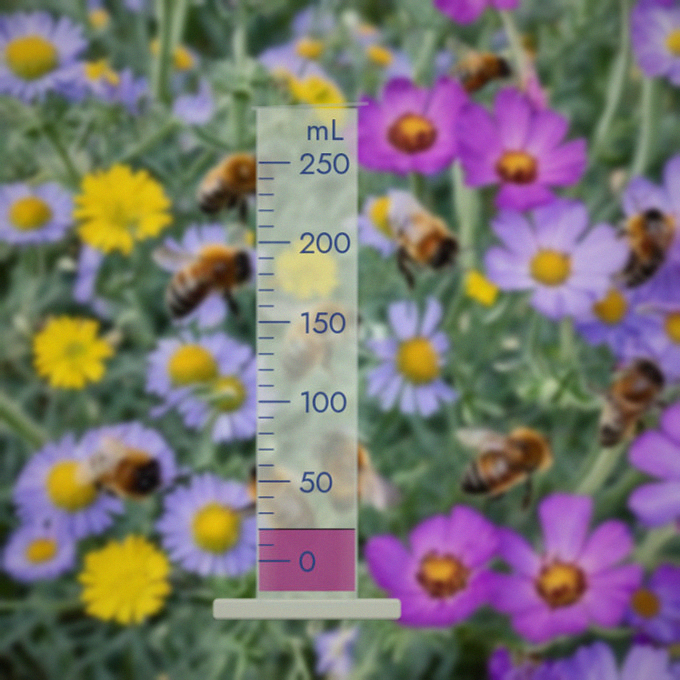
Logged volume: 20; mL
